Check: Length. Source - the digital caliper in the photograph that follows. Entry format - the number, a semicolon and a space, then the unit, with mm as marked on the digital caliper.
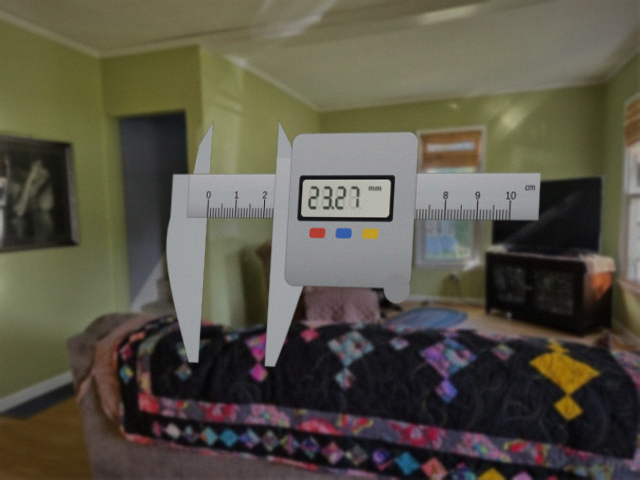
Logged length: 23.27; mm
